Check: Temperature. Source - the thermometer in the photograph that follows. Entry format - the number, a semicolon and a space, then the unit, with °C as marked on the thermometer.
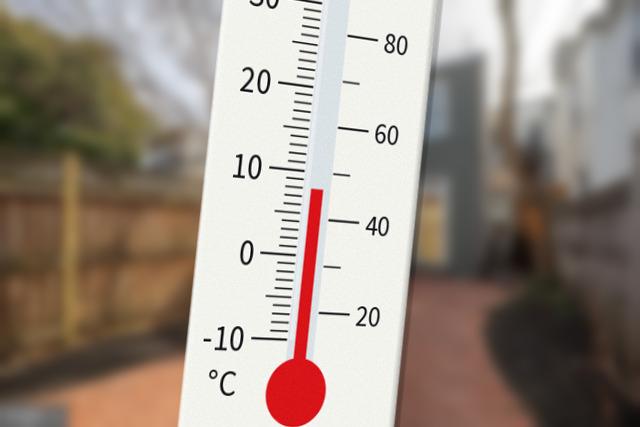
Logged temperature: 8; °C
